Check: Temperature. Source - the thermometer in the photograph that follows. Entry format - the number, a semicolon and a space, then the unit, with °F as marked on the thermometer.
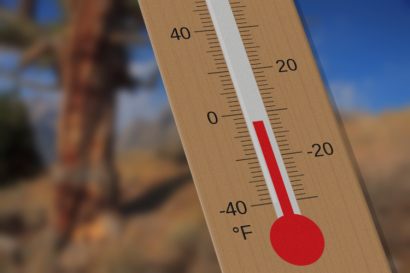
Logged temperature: -4; °F
